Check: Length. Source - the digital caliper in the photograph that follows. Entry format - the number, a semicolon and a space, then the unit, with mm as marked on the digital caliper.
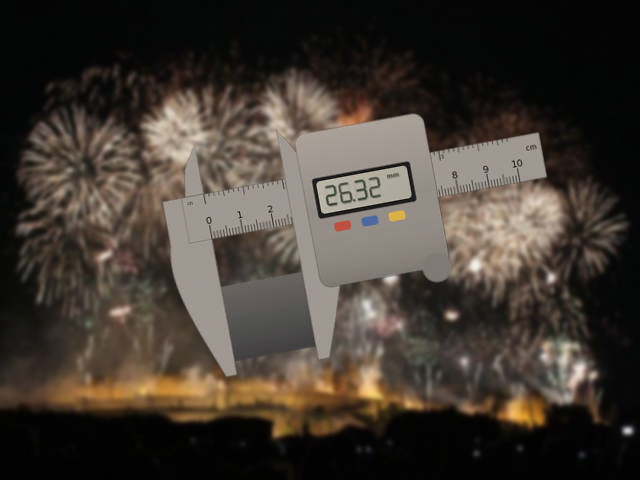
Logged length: 26.32; mm
